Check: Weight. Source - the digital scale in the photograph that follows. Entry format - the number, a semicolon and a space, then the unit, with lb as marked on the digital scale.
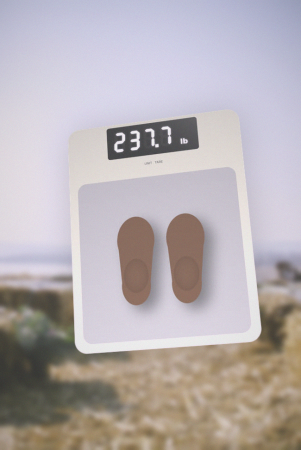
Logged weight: 237.7; lb
